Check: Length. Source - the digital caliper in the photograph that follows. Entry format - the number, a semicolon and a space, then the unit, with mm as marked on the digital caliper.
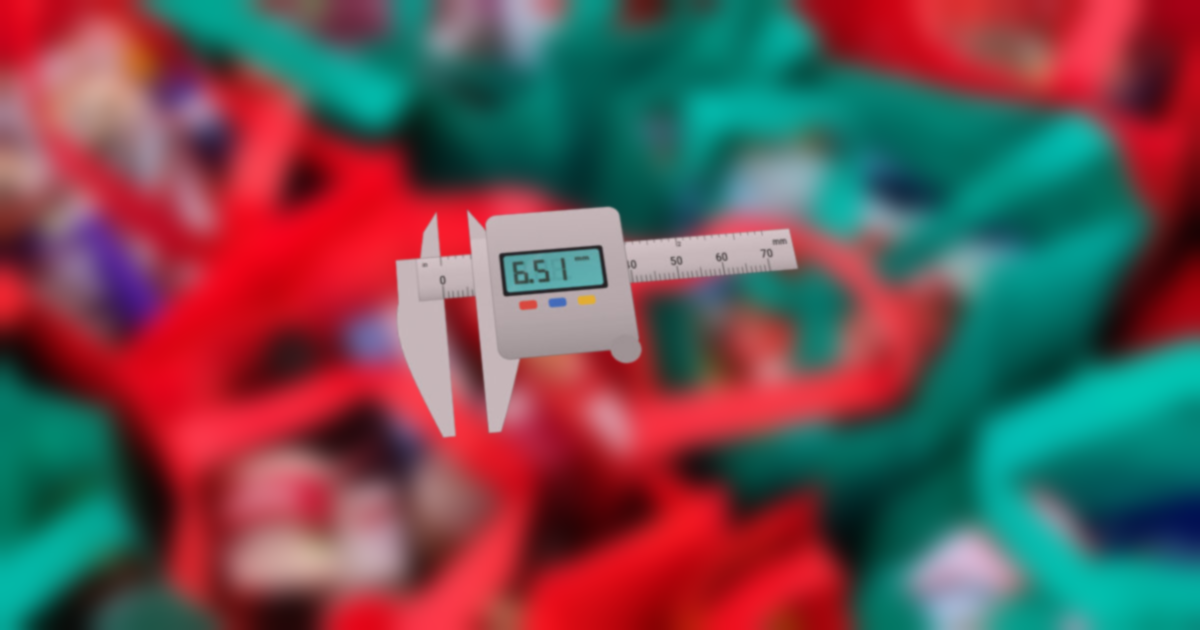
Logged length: 6.51; mm
